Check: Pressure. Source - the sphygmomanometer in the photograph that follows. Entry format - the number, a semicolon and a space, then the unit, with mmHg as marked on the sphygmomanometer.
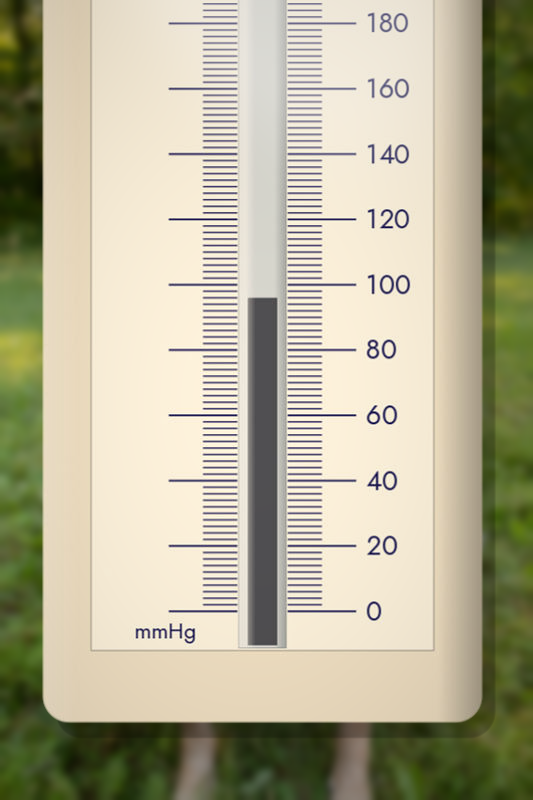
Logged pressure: 96; mmHg
